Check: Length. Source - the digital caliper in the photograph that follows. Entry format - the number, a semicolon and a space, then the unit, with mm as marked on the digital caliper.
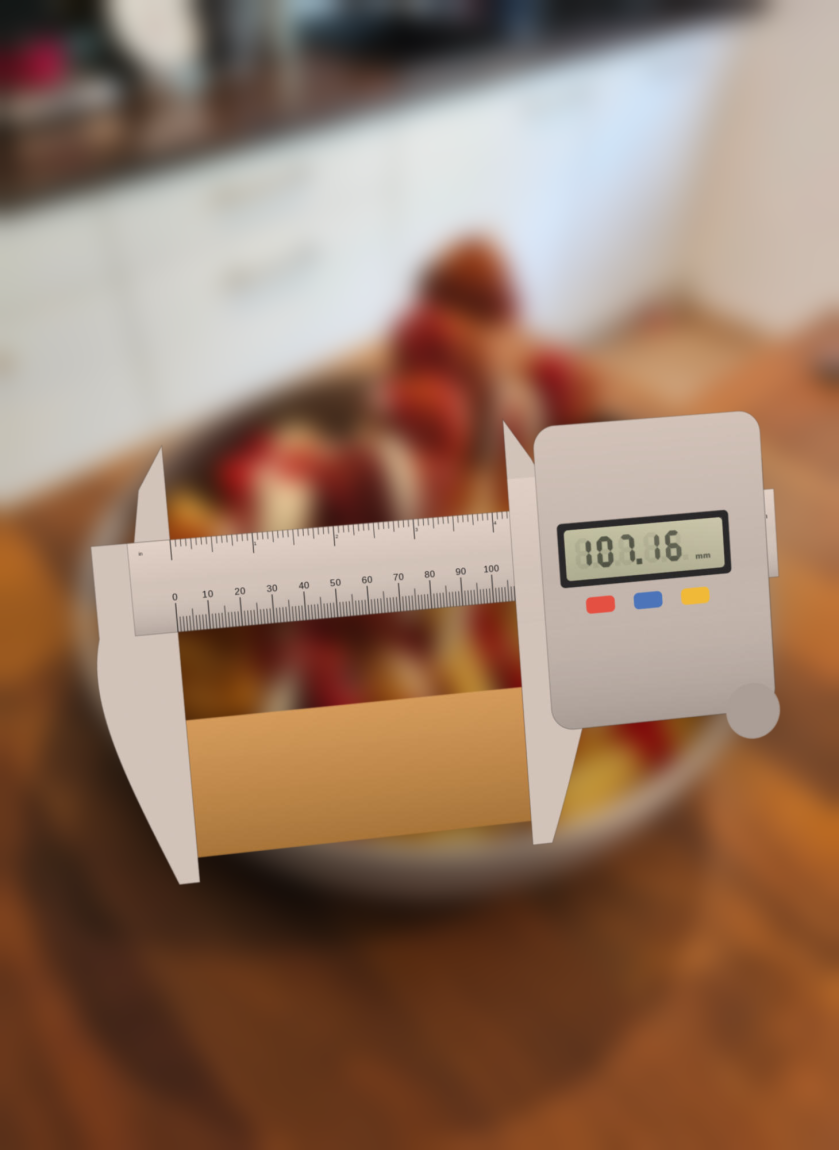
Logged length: 107.16; mm
